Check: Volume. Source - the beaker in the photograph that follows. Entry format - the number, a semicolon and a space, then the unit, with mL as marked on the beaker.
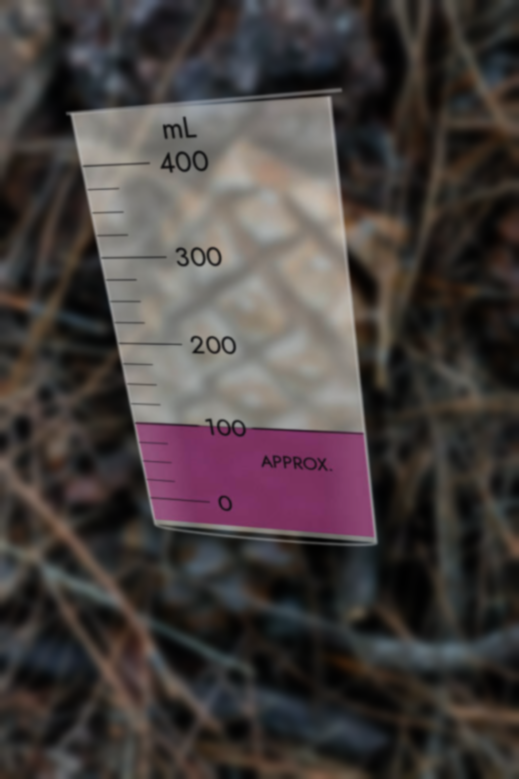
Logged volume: 100; mL
